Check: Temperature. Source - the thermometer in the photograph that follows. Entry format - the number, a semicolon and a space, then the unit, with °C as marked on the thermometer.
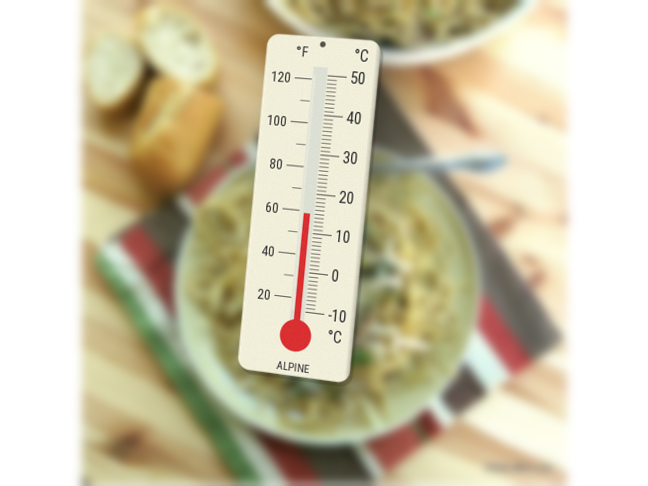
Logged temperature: 15; °C
